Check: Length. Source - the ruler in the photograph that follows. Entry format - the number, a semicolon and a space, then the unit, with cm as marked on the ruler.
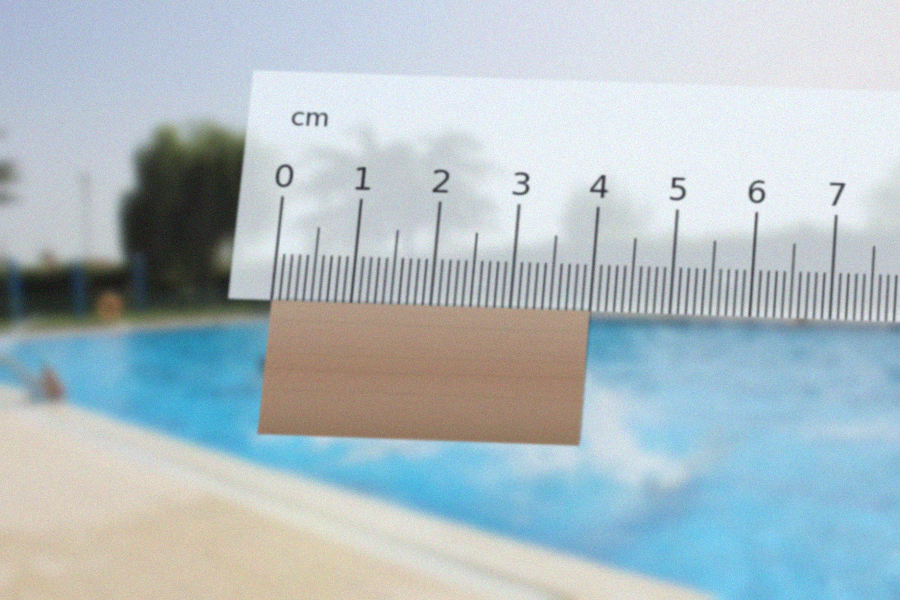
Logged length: 4; cm
